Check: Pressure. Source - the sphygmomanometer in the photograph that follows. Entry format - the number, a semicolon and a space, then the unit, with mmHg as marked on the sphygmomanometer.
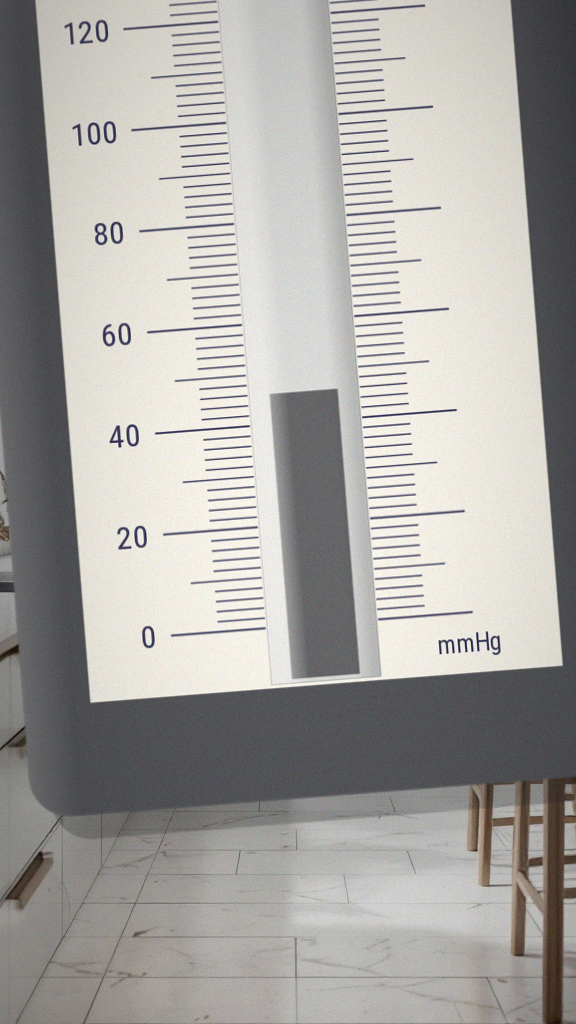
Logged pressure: 46; mmHg
